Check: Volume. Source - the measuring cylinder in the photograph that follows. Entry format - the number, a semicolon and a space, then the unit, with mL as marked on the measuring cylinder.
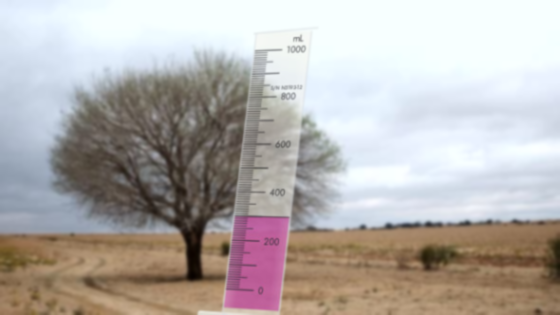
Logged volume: 300; mL
